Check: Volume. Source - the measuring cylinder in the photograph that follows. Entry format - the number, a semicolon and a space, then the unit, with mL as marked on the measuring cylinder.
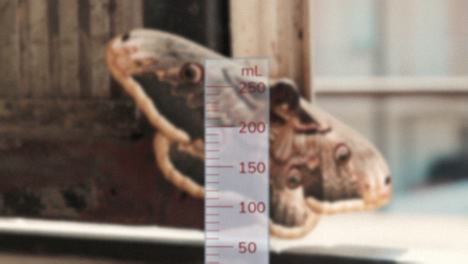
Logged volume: 200; mL
